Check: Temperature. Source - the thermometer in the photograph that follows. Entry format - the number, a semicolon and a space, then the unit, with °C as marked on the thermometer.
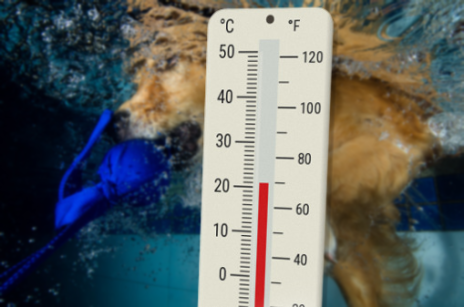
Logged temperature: 21; °C
